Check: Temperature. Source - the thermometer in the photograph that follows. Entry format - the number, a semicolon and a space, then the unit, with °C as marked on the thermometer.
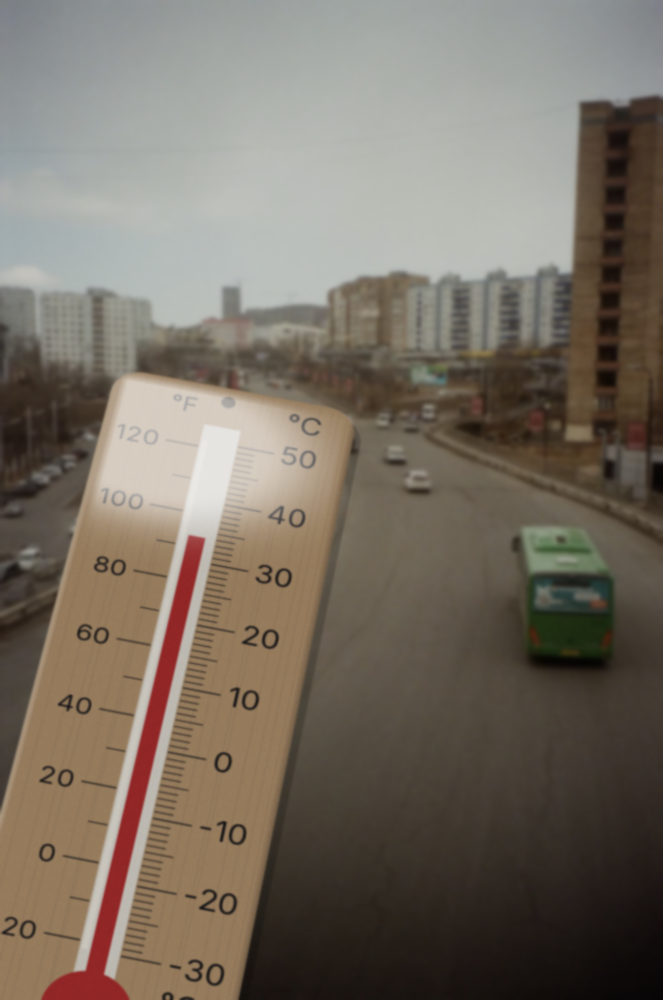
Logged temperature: 34; °C
